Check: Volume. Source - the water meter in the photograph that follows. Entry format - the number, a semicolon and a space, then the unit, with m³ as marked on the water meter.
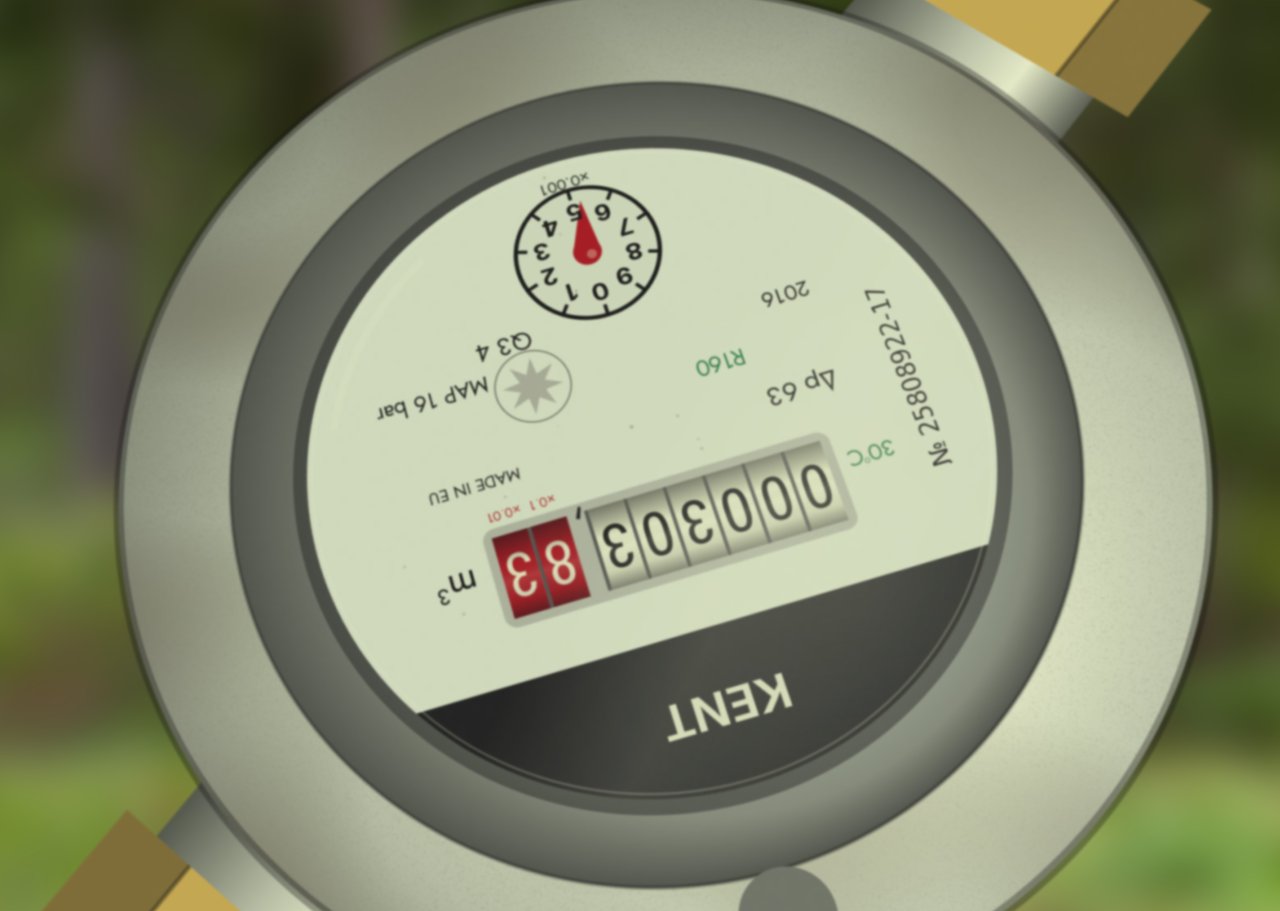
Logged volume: 303.835; m³
